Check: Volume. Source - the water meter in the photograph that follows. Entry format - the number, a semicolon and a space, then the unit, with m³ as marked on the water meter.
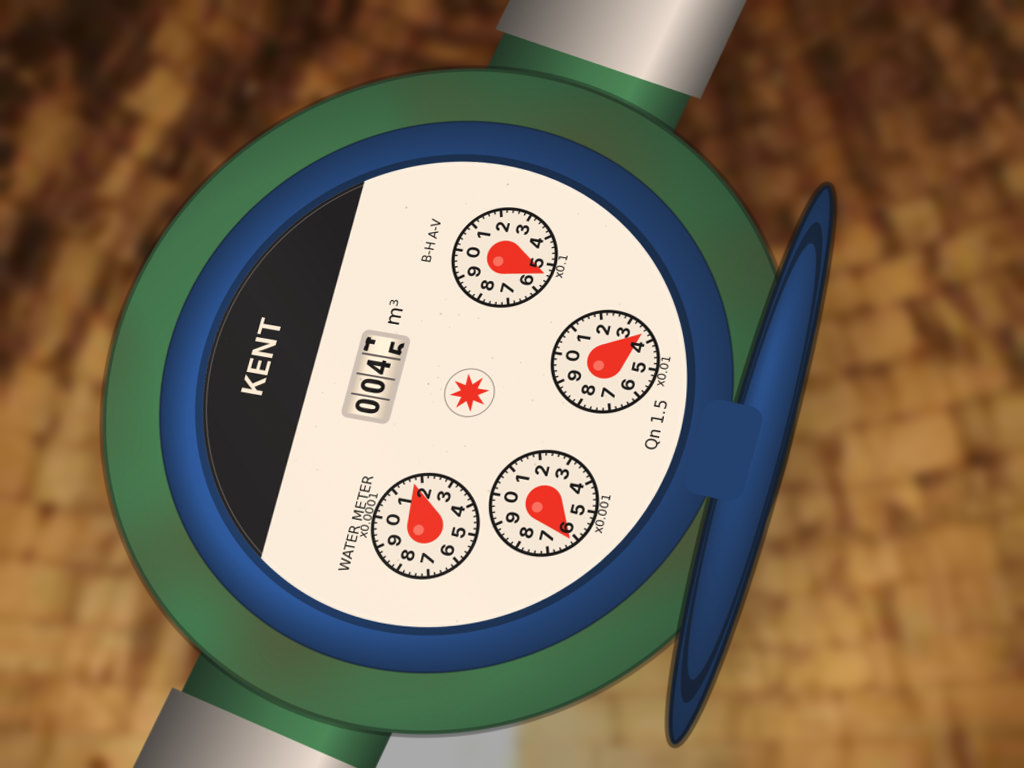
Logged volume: 44.5361; m³
